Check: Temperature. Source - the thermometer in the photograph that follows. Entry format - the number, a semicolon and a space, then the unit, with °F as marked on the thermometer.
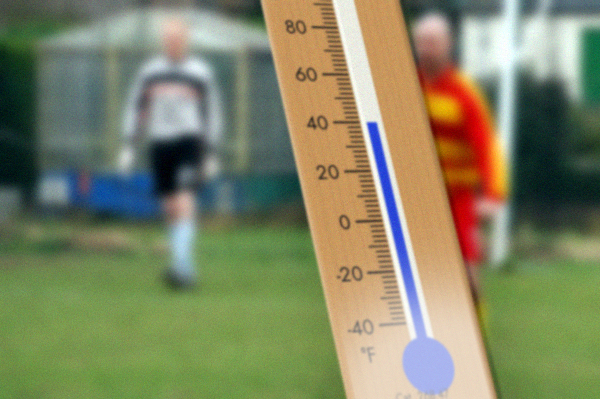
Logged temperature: 40; °F
